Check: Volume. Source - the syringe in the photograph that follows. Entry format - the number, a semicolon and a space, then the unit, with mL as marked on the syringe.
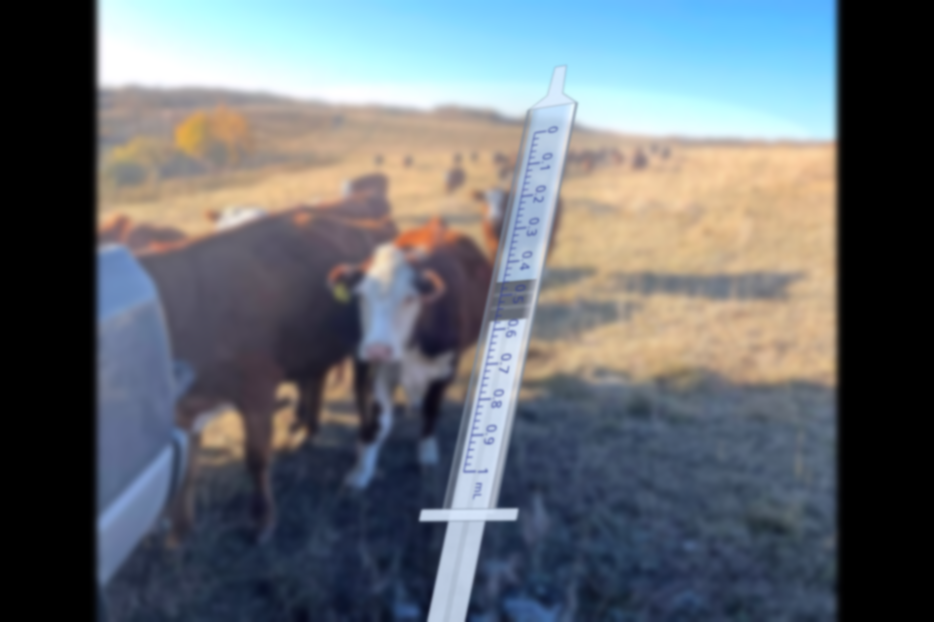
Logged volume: 0.46; mL
